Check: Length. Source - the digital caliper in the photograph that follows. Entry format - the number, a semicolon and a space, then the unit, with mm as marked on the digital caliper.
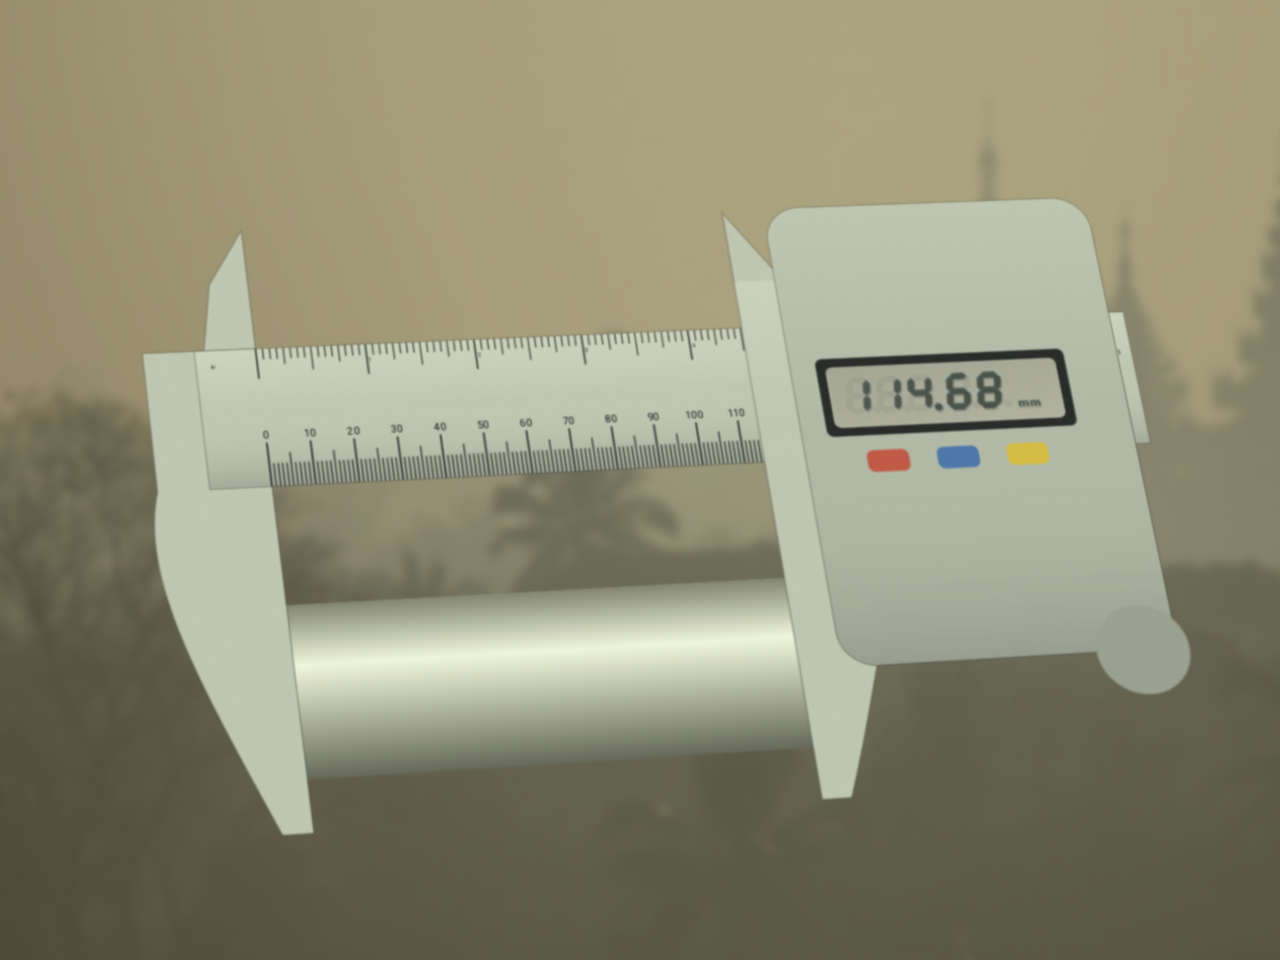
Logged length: 114.68; mm
